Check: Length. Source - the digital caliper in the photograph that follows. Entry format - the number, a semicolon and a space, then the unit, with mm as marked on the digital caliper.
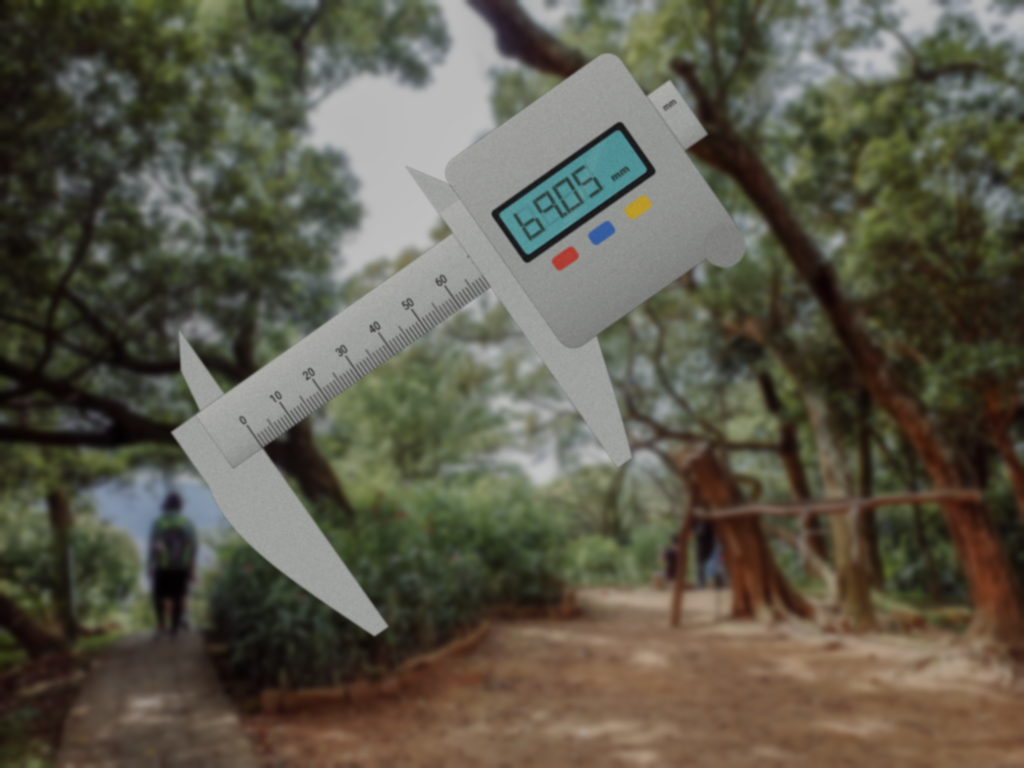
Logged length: 69.05; mm
